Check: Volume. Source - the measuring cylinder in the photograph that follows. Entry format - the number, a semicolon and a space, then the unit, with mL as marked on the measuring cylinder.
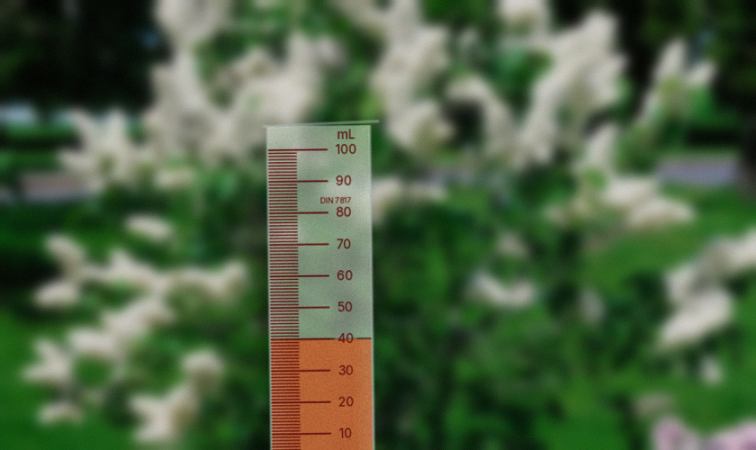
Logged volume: 40; mL
